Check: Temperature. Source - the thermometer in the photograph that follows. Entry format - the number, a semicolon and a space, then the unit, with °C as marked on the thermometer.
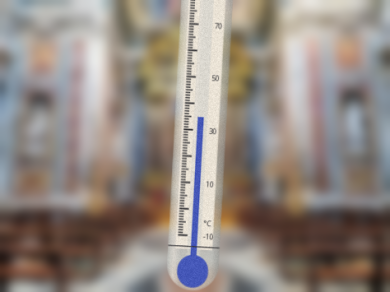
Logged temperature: 35; °C
